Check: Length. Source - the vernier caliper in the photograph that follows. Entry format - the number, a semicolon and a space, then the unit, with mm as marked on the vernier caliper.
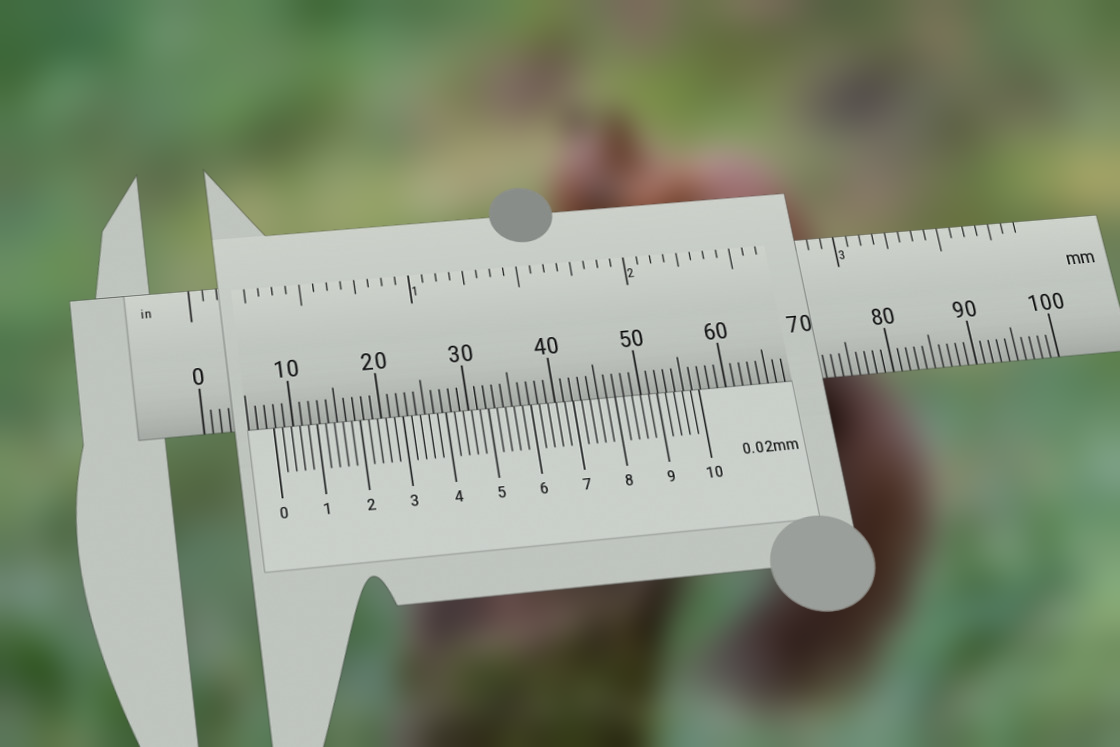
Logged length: 7.8; mm
